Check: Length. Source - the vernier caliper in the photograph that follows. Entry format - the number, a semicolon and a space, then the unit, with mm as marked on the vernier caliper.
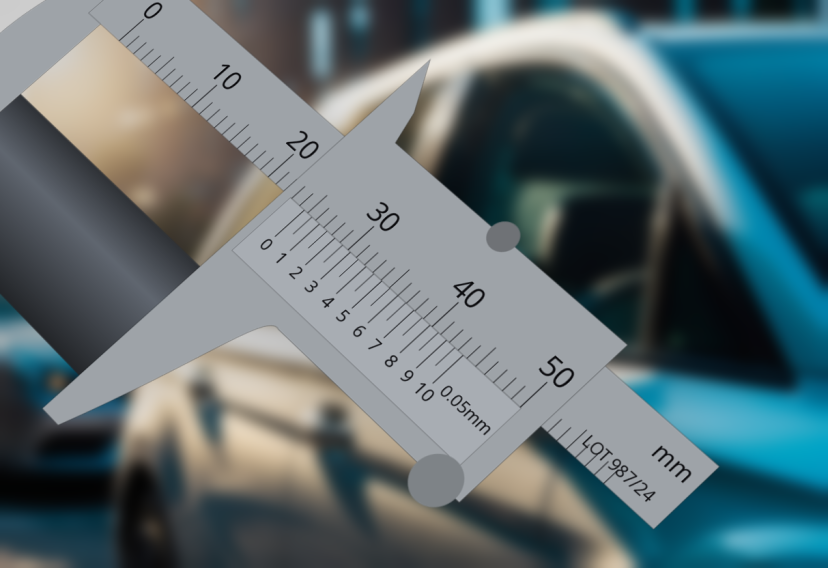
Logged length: 24.6; mm
